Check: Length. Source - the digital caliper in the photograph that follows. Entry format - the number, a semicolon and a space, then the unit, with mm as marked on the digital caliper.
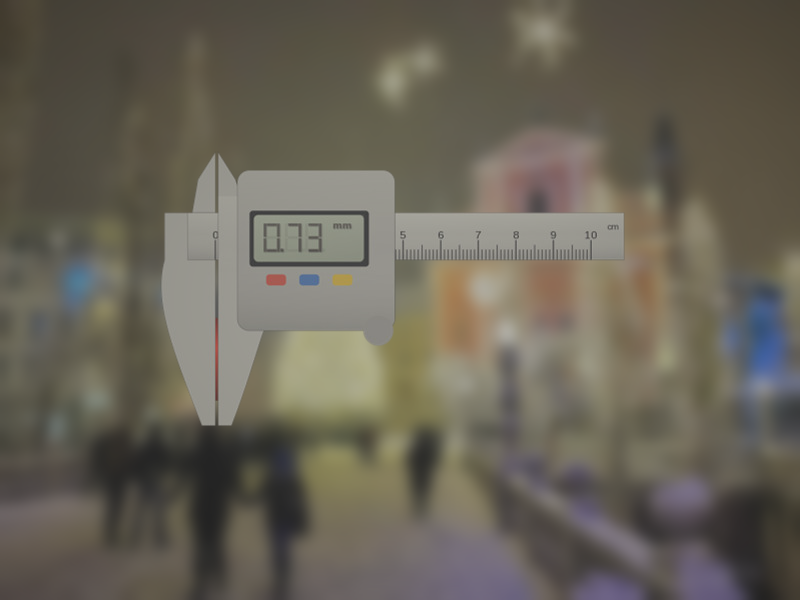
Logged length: 0.73; mm
